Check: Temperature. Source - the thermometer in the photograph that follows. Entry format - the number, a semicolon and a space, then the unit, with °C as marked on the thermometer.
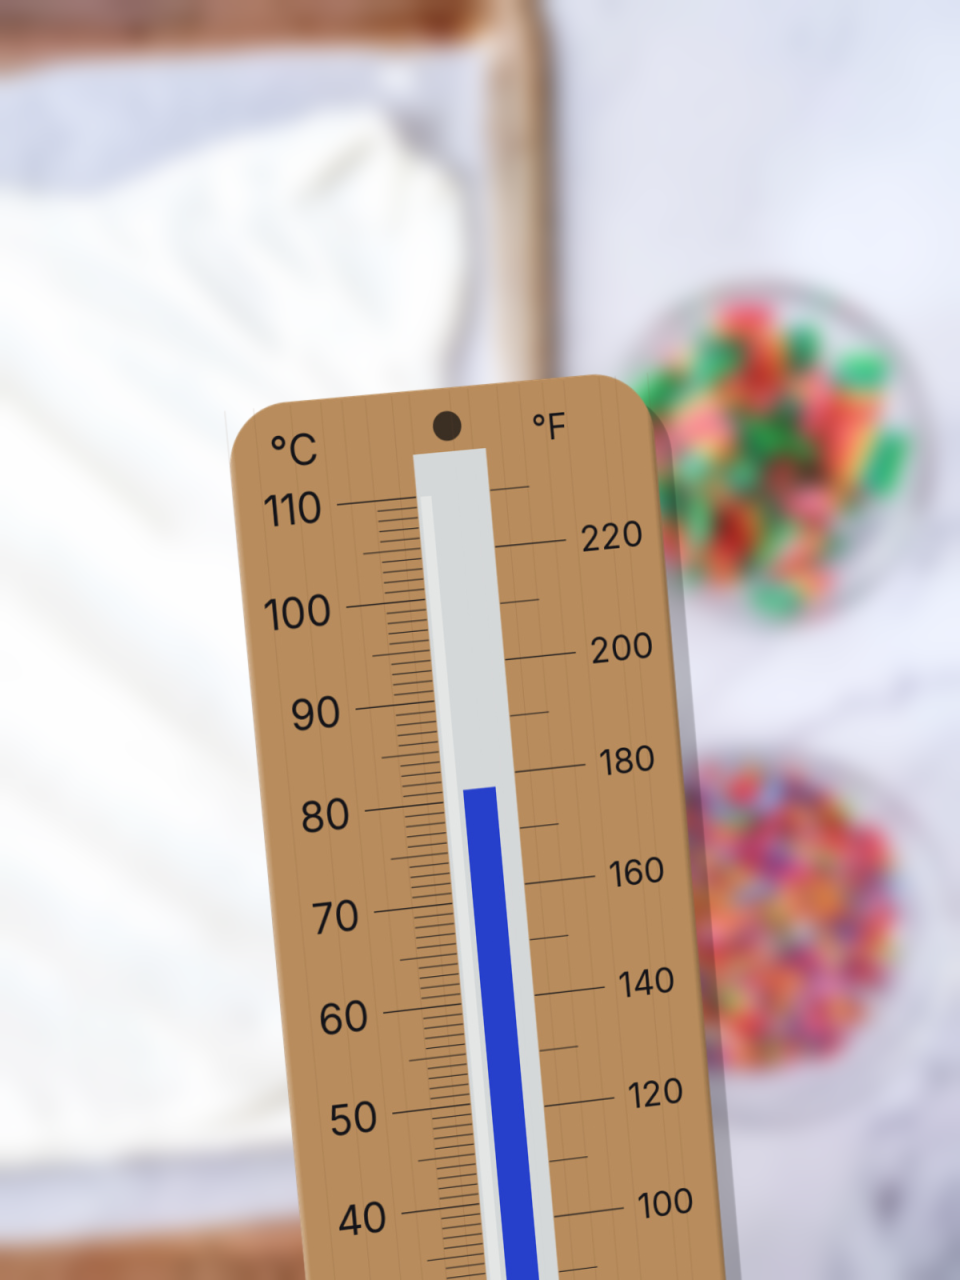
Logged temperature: 81; °C
